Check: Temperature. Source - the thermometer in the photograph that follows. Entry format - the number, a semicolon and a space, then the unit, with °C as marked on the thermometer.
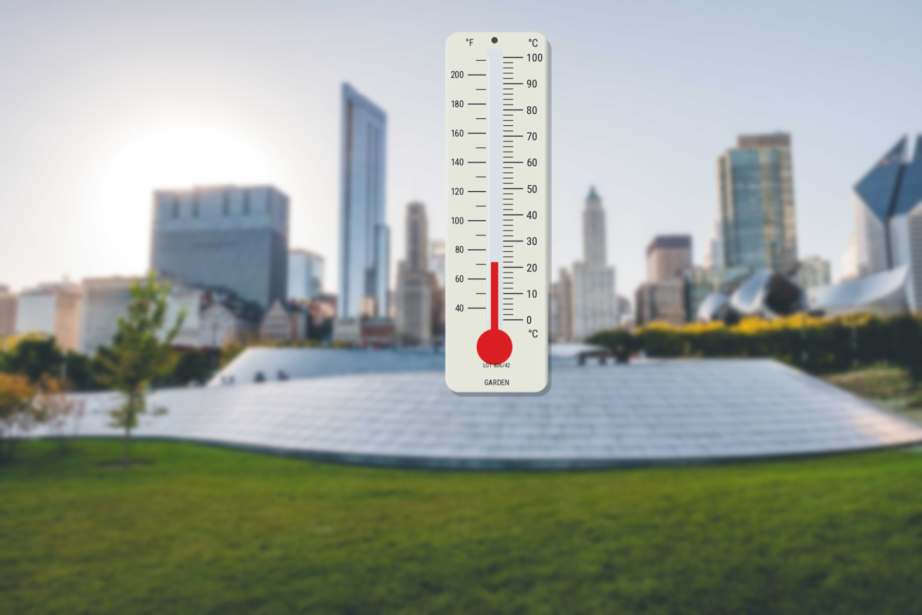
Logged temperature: 22; °C
